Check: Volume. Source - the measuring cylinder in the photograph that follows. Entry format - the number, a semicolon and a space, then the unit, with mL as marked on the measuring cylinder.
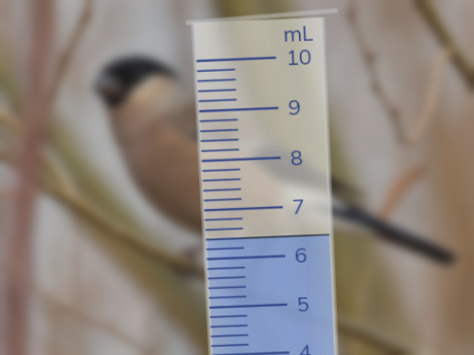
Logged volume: 6.4; mL
